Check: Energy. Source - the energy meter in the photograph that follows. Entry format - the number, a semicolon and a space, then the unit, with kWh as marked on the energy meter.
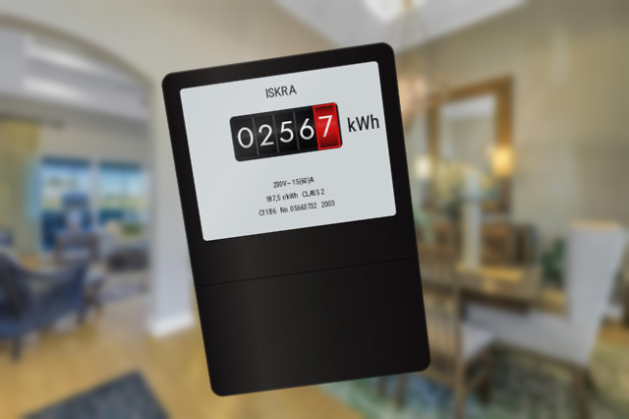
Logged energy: 256.7; kWh
